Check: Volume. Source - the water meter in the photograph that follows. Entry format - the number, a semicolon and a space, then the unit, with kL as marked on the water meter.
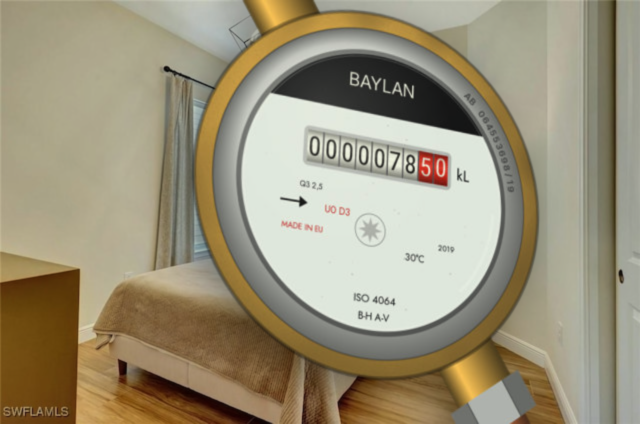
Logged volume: 78.50; kL
